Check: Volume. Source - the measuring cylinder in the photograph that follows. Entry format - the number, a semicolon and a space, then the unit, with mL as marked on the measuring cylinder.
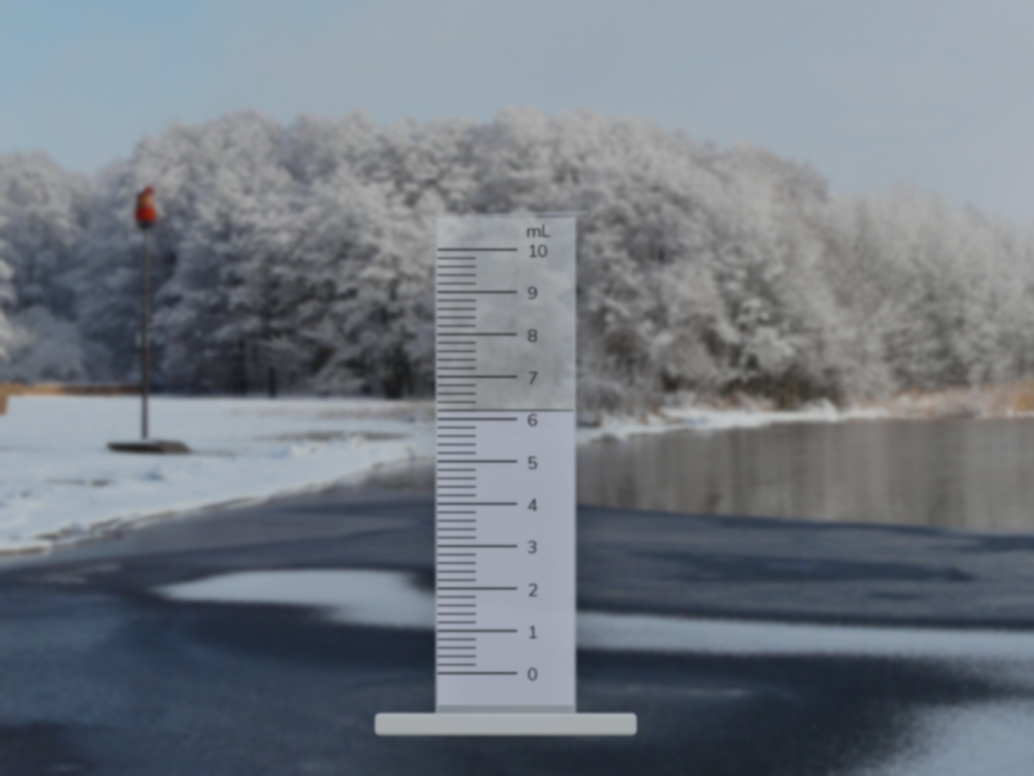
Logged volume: 6.2; mL
